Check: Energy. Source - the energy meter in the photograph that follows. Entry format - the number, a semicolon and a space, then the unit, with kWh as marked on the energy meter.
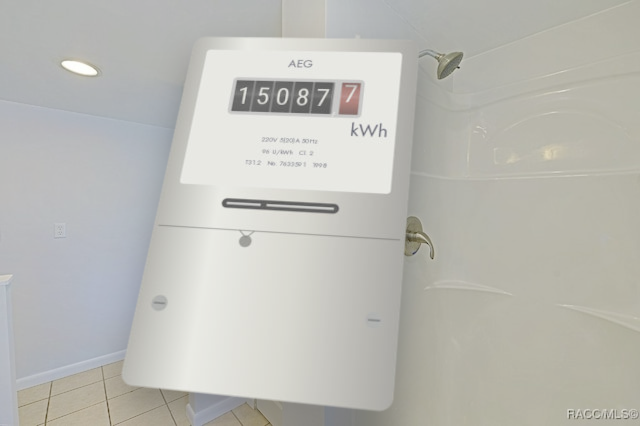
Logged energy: 15087.7; kWh
